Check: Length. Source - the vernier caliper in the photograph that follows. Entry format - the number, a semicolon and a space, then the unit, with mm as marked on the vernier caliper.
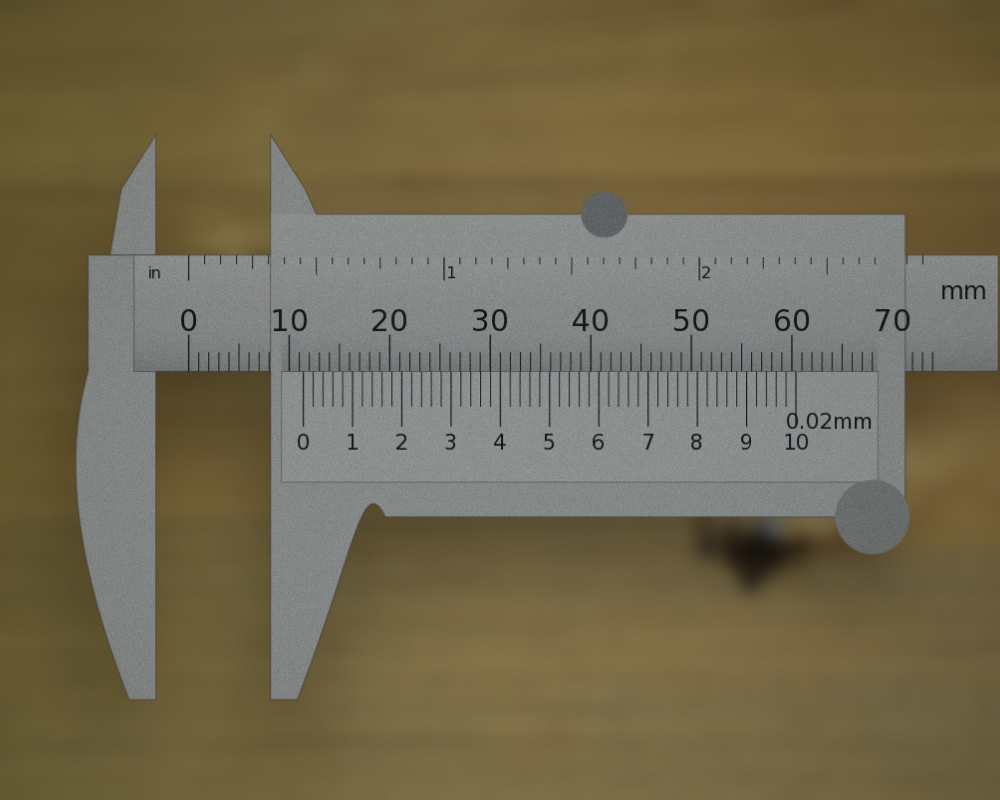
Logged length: 11.4; mm
